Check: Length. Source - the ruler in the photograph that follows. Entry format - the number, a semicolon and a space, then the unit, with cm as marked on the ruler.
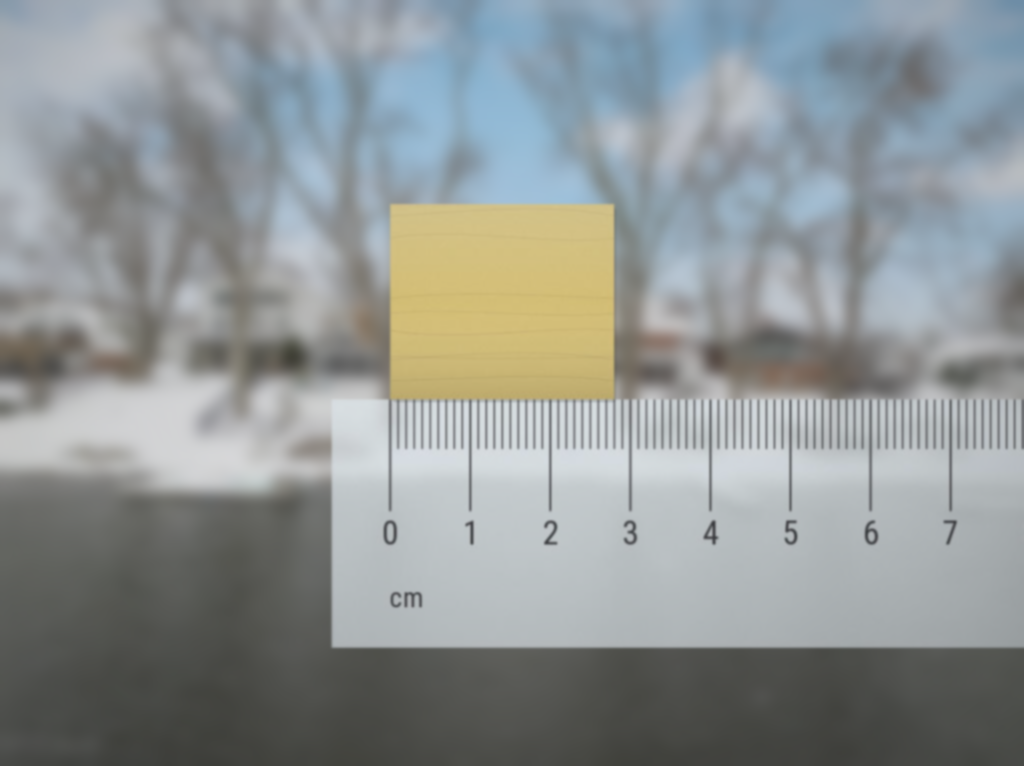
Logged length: 2.8; cm
